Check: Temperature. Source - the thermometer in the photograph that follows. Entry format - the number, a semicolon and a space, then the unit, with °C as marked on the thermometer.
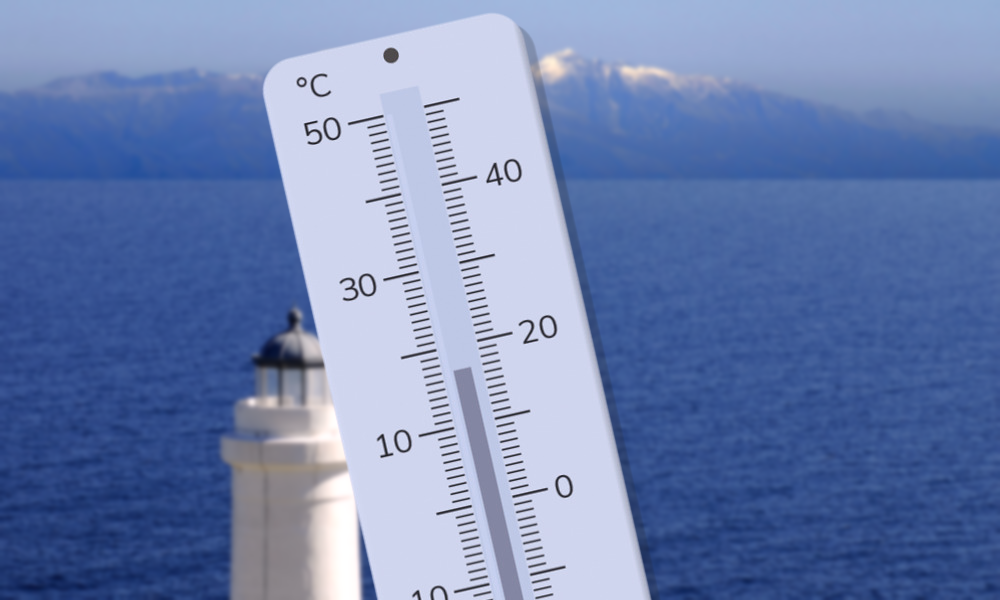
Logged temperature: 17; °C
